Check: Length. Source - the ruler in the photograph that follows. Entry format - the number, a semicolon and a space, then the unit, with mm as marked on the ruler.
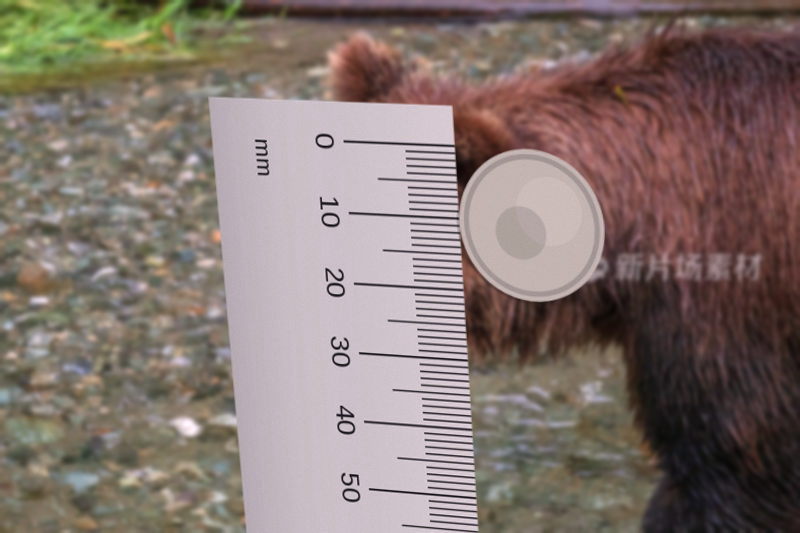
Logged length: 21; mm
